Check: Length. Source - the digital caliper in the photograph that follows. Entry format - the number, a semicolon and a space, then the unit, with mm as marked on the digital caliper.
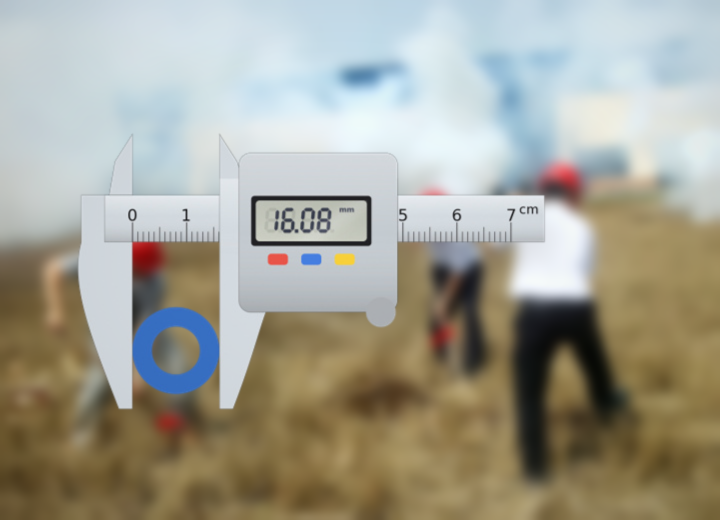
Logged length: 16.08; mm
